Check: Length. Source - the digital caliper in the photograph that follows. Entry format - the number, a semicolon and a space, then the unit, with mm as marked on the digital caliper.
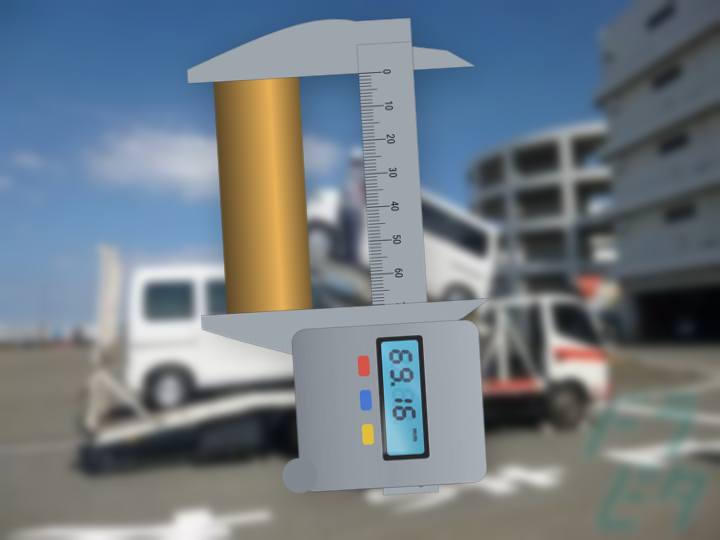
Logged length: 69.16; mm
